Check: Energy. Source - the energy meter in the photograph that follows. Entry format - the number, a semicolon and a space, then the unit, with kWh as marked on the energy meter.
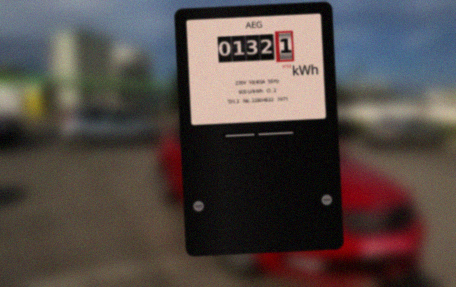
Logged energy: 132.1; kWh
